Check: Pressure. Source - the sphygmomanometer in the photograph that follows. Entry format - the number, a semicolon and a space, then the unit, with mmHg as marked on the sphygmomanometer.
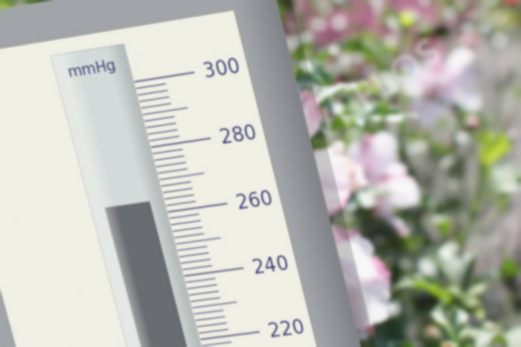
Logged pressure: 264; mmHg
